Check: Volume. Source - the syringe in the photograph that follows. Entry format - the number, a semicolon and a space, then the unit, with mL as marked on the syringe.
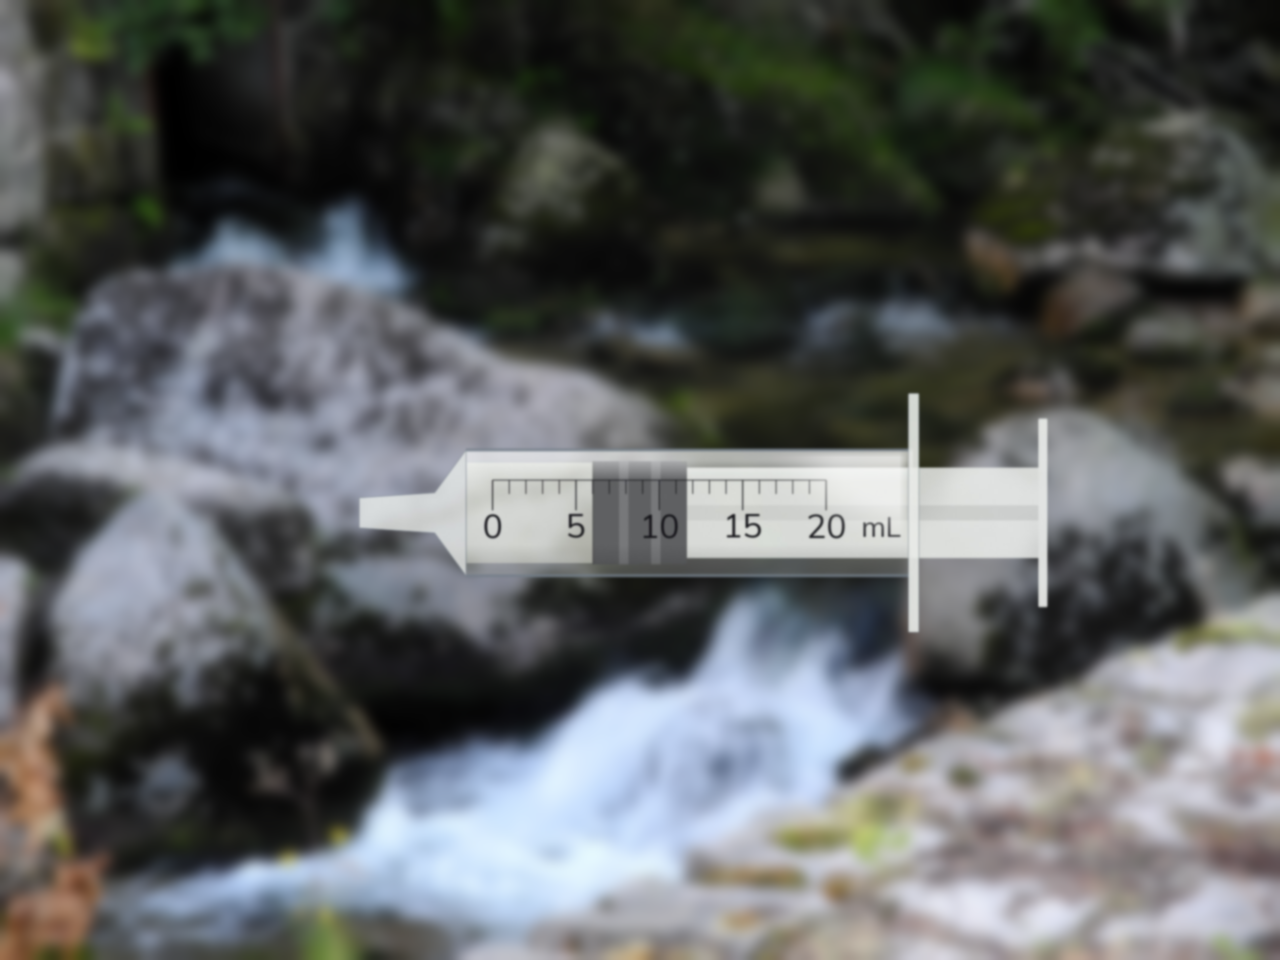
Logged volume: 6; mL
